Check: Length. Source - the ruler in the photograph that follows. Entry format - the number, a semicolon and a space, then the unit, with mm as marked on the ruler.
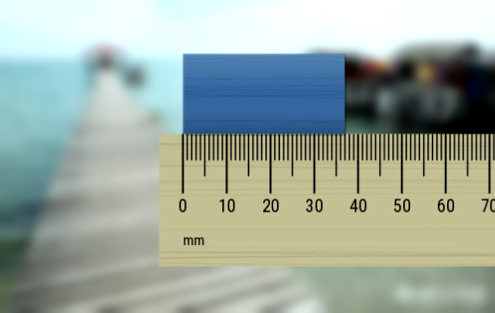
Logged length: 37; mm
